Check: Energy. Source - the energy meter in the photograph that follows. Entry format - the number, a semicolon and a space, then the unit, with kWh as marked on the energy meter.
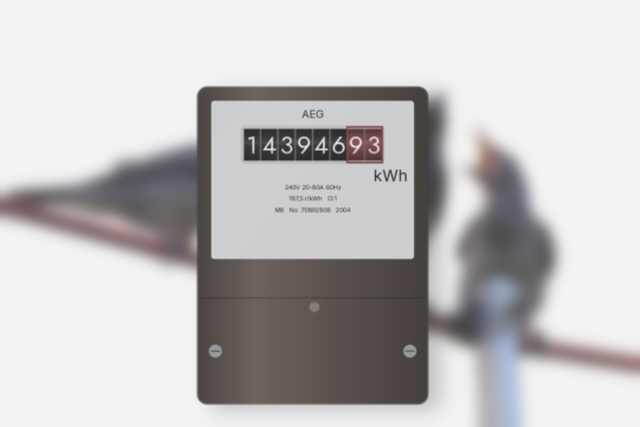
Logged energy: 143946.93; kWh
